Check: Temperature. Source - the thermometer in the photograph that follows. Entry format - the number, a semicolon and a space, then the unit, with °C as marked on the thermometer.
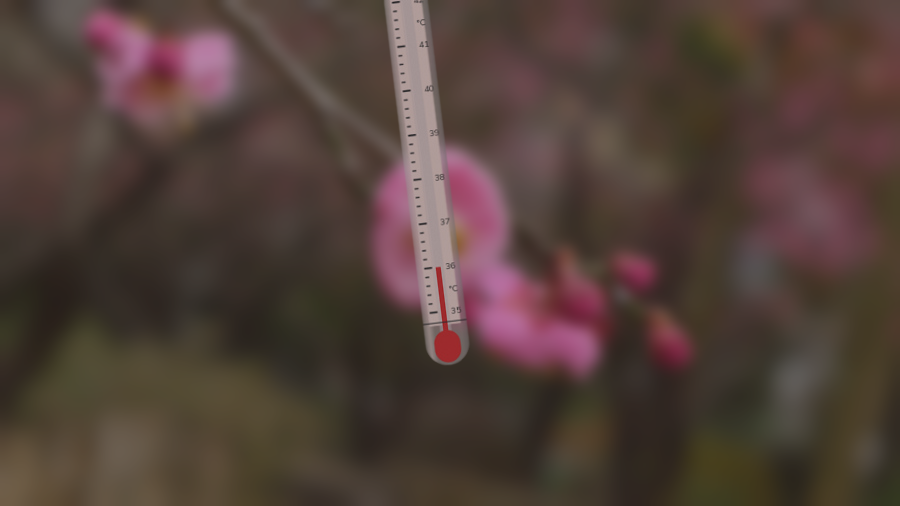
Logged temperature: 36; °C
